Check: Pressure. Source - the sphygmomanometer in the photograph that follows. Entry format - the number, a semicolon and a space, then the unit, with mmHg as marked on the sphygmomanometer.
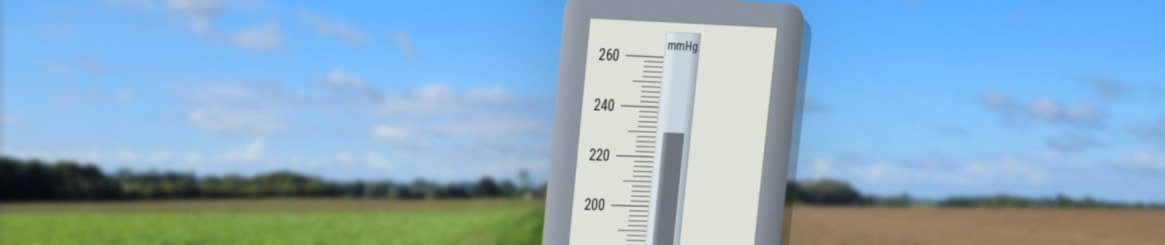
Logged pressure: 230; mmHg
